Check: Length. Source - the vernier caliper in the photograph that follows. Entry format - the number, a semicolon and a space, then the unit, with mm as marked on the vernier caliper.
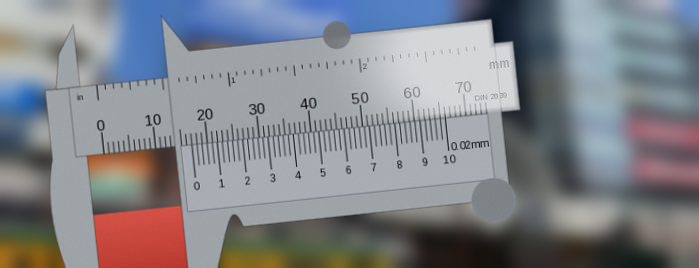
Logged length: 17.0; mm
